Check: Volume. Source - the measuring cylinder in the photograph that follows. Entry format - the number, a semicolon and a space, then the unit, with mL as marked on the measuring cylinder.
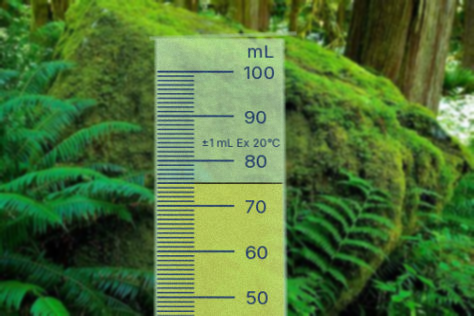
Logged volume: 75; mL
